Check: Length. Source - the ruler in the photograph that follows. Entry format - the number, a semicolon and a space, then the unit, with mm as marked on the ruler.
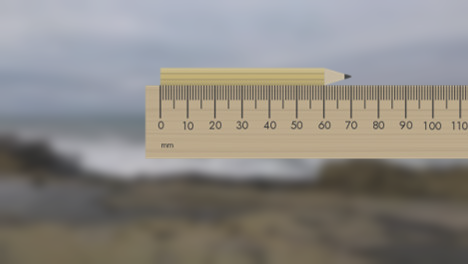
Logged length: 70; mm
